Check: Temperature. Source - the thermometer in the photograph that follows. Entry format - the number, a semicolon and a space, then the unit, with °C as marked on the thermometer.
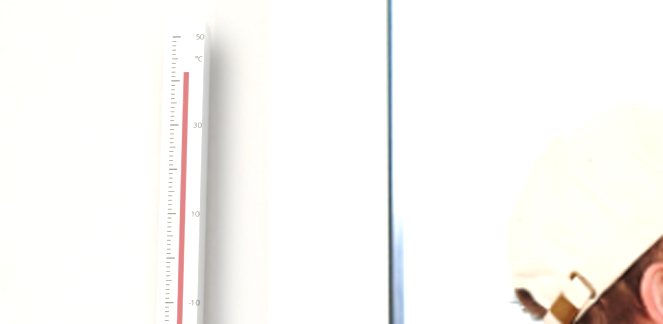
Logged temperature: 42; °C
